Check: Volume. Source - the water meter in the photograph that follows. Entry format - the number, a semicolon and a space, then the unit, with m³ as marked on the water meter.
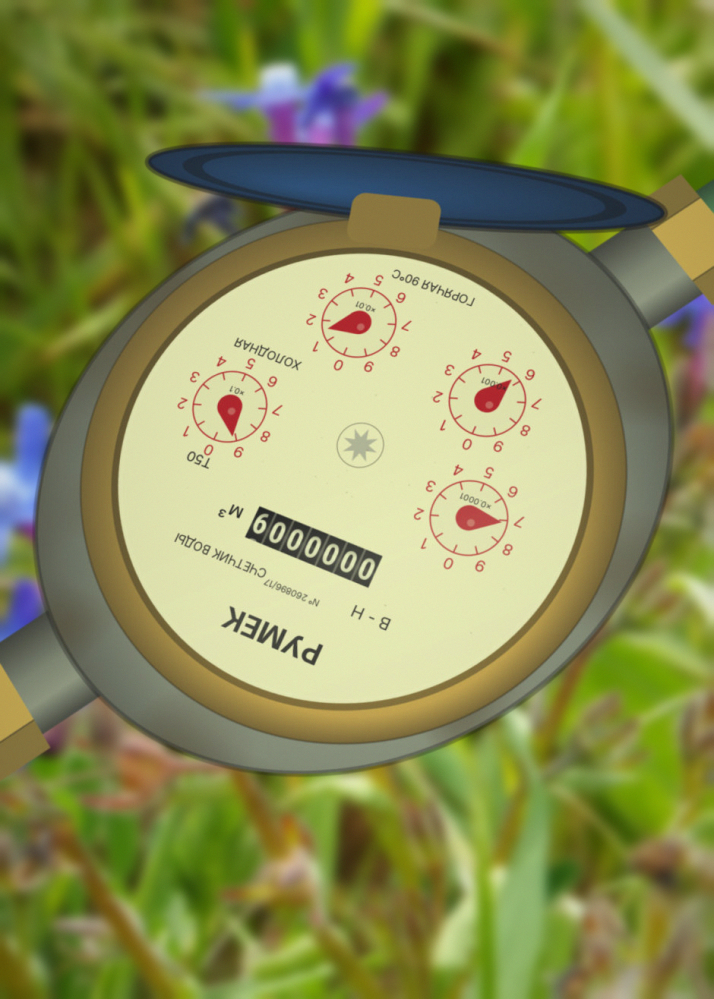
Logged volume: 8.9157; m³
